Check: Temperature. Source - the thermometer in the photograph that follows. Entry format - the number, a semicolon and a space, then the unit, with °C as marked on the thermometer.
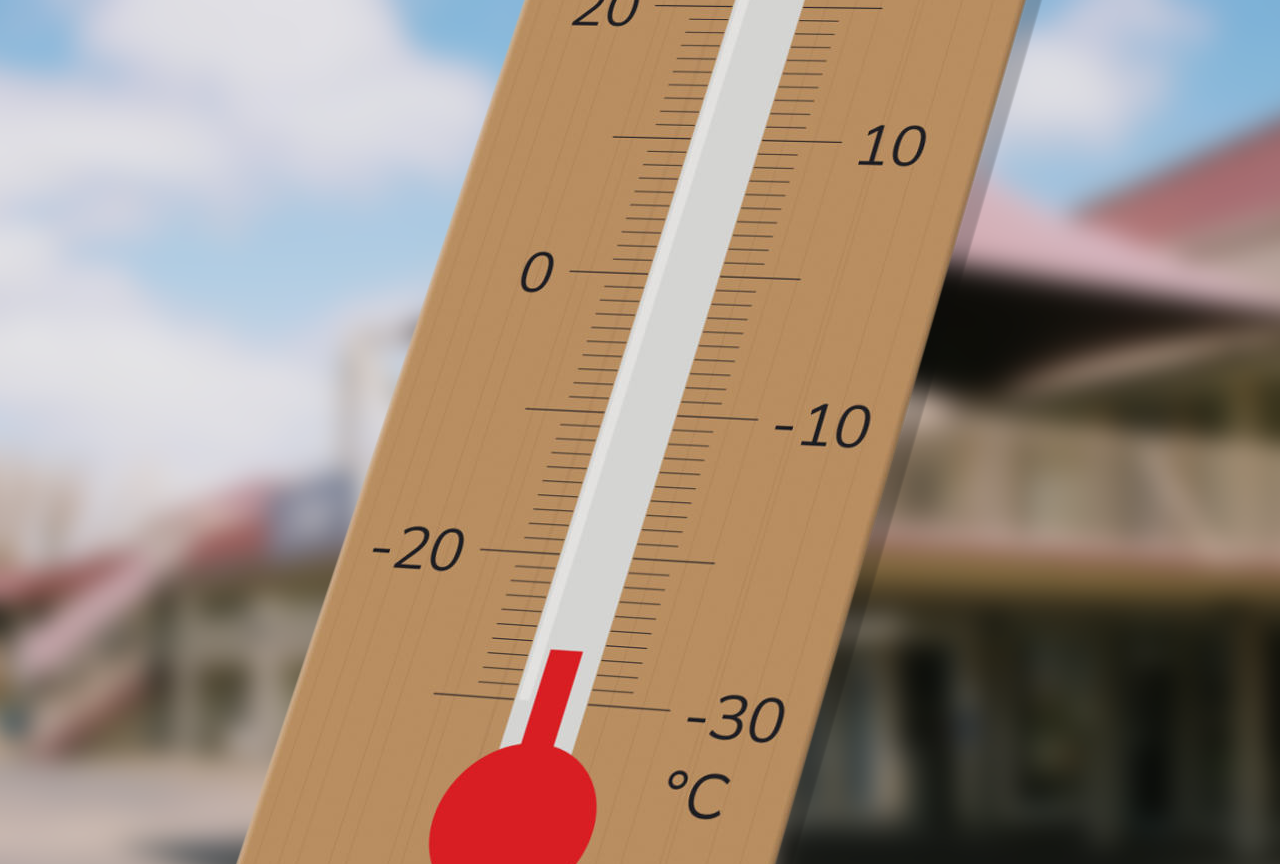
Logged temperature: -26.5; °C
